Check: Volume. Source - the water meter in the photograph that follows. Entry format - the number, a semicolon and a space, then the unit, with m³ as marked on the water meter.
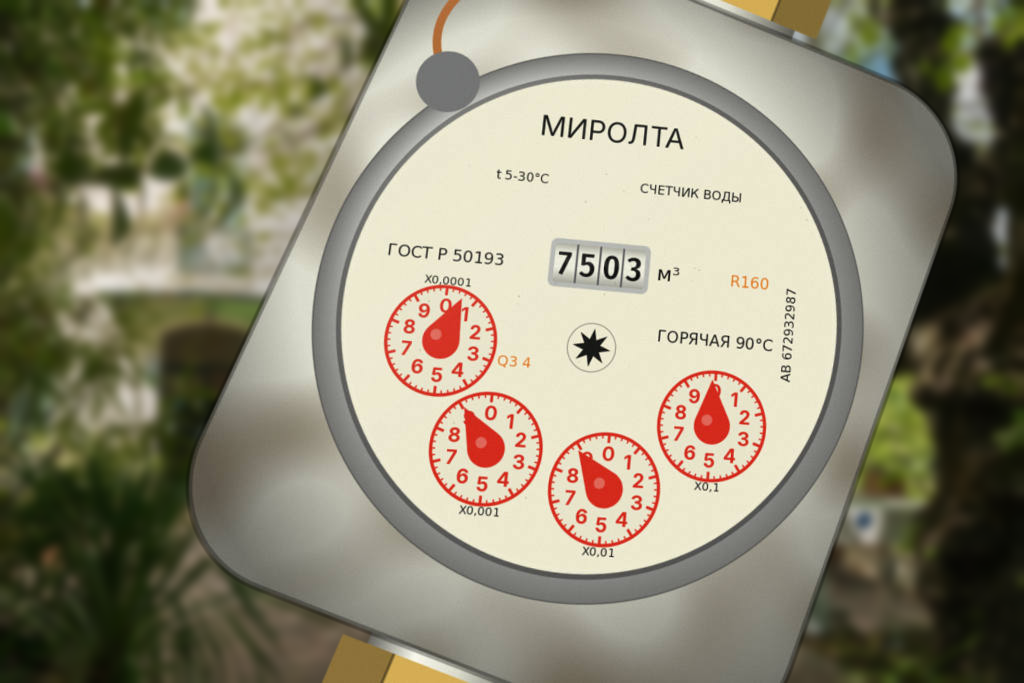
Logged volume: 7502.9890; m³
